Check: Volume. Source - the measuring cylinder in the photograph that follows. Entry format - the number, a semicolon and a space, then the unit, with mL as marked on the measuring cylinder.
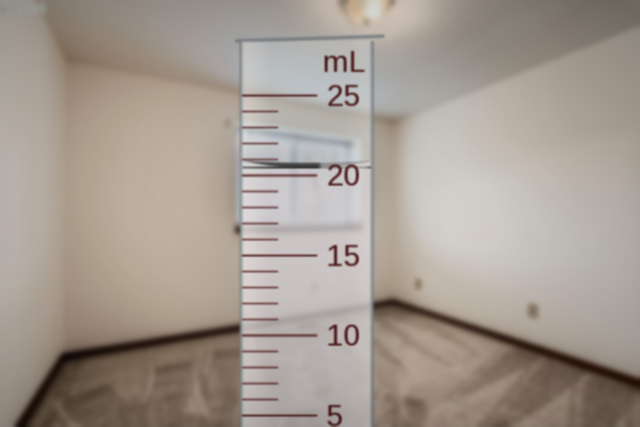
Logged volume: 20.5; mL
